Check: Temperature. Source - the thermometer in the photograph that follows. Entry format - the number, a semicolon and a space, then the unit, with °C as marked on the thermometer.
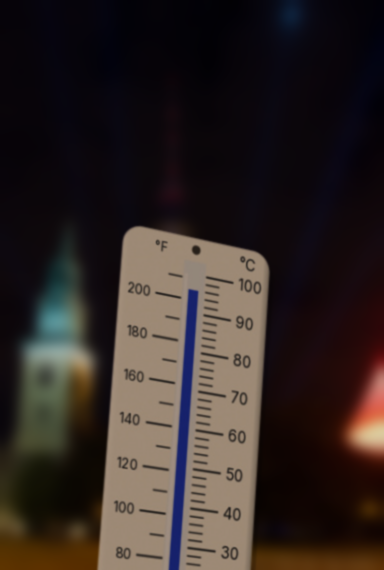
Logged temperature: 96; °C
